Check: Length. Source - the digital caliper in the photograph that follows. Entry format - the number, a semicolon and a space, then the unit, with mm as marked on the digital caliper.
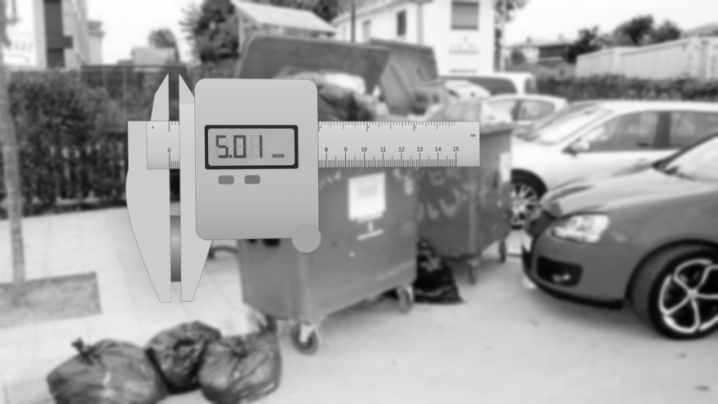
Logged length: 5.01; mm
